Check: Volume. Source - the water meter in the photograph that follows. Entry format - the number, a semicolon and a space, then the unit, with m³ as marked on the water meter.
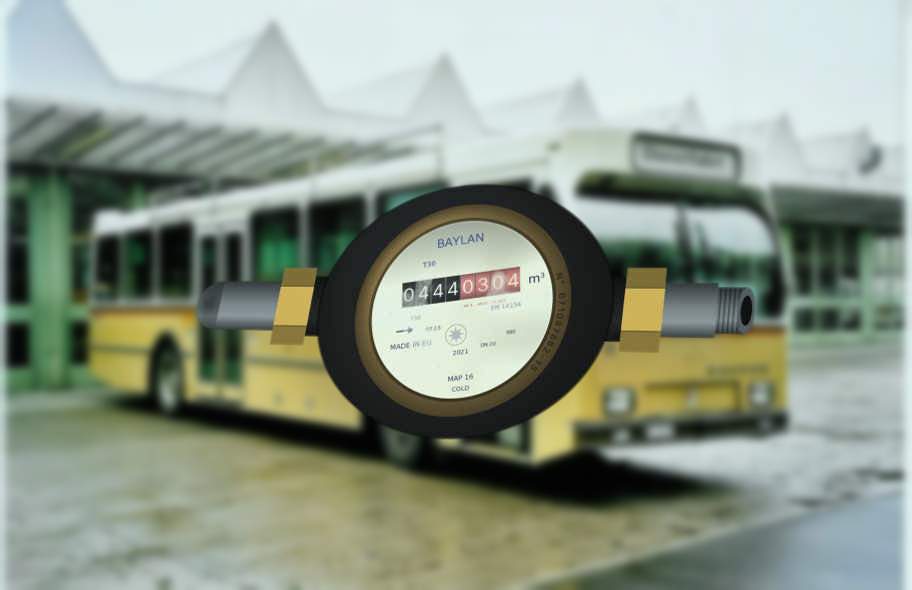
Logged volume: 444.0304; m³
